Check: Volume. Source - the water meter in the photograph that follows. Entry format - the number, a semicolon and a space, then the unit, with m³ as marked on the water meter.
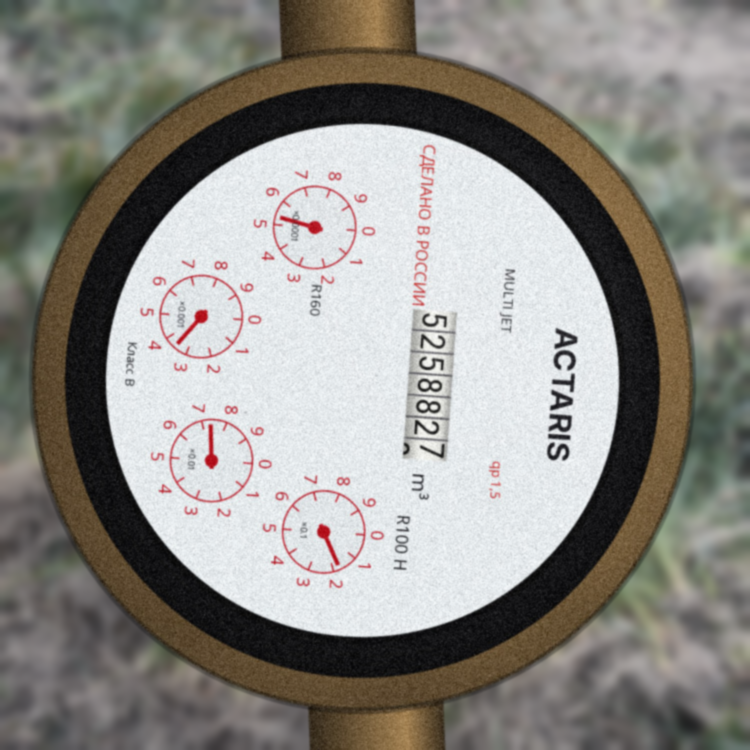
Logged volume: 5258827.1735; m³
